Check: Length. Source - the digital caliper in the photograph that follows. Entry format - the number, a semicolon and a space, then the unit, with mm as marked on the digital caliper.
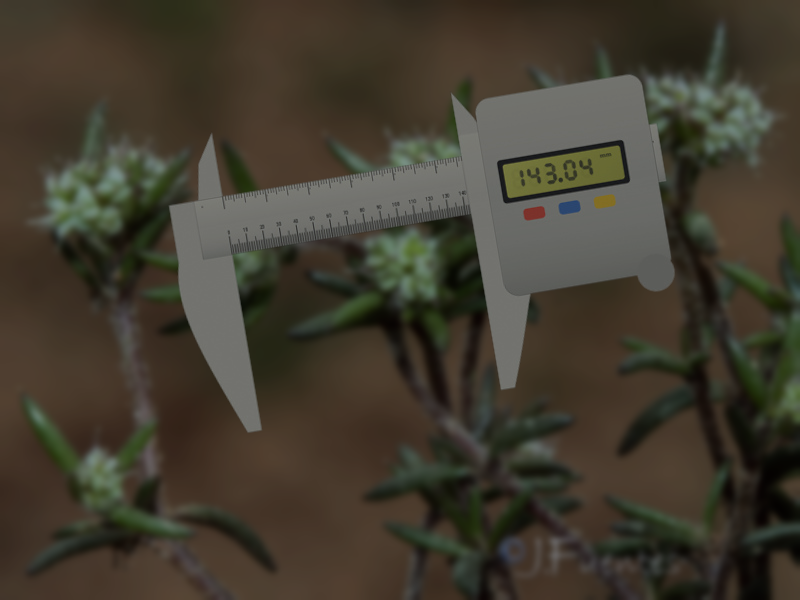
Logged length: 143.04; mm
